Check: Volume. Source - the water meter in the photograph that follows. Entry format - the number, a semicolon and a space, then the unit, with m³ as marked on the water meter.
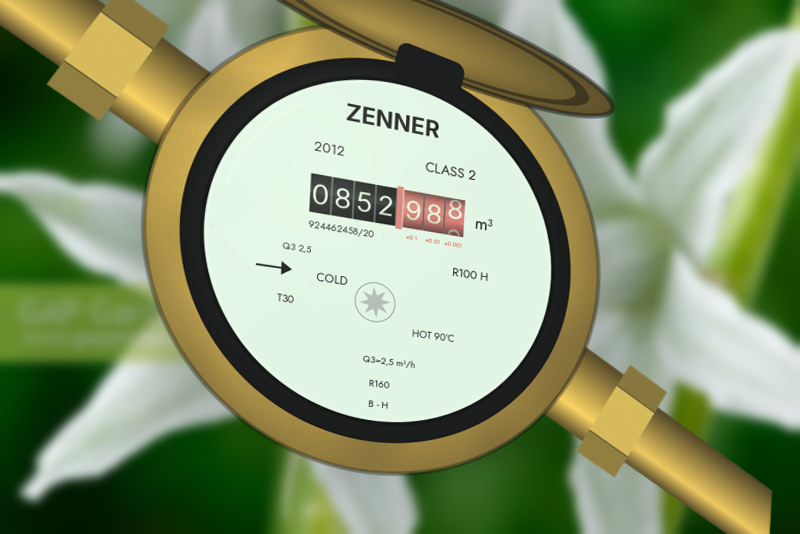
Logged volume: 852.988; m³
